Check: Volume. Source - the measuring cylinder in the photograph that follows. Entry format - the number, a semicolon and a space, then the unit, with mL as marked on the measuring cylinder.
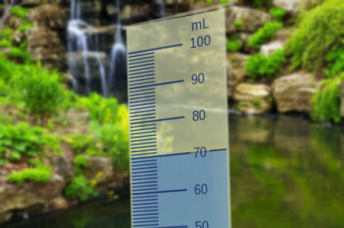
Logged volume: 70; mL
